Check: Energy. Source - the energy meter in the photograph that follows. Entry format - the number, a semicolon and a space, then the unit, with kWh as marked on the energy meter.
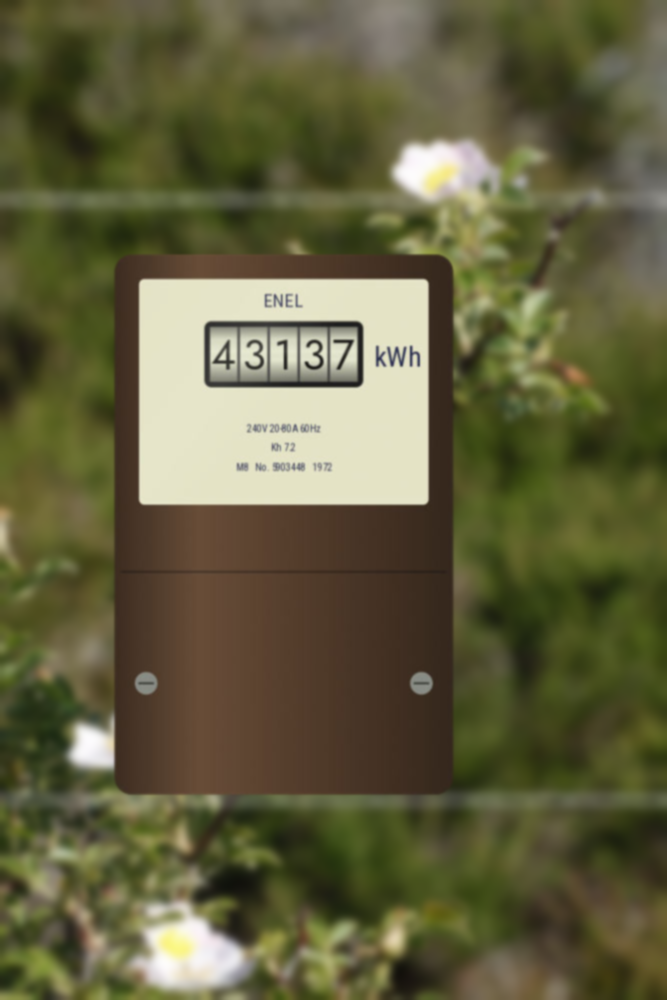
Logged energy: 43137; kWh
